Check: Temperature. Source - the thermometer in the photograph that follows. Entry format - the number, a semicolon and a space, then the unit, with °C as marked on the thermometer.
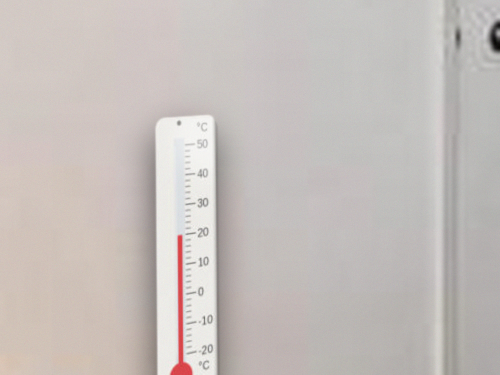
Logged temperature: 20; °C
